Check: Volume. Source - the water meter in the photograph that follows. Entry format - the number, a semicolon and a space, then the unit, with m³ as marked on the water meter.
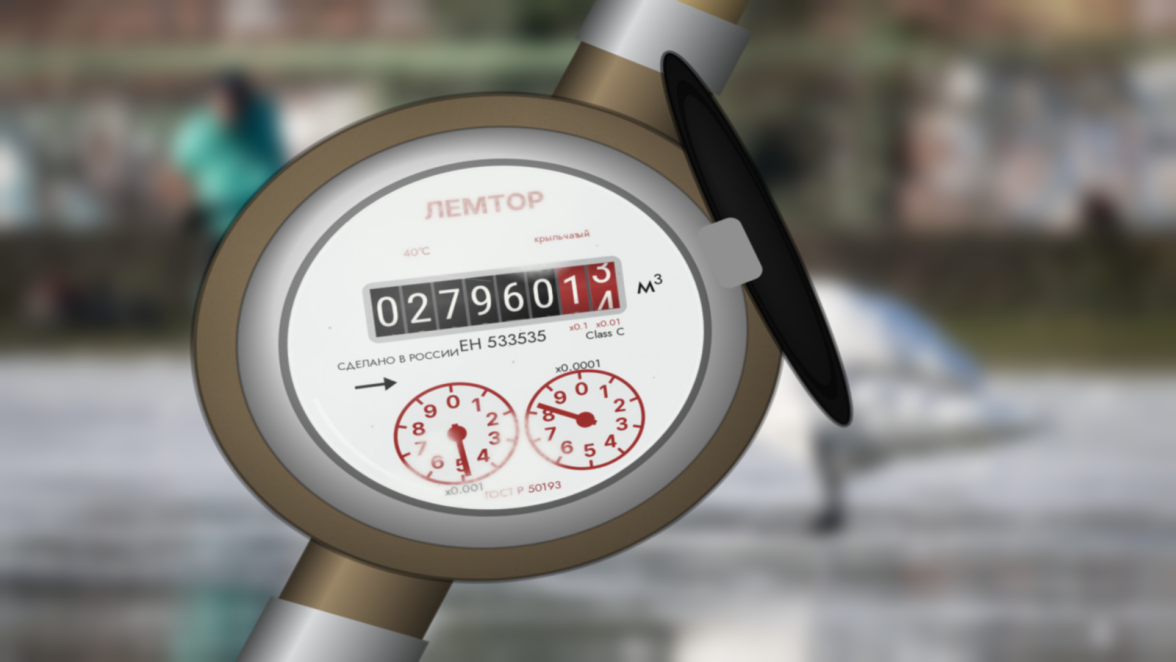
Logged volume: 27960.1348; m³
